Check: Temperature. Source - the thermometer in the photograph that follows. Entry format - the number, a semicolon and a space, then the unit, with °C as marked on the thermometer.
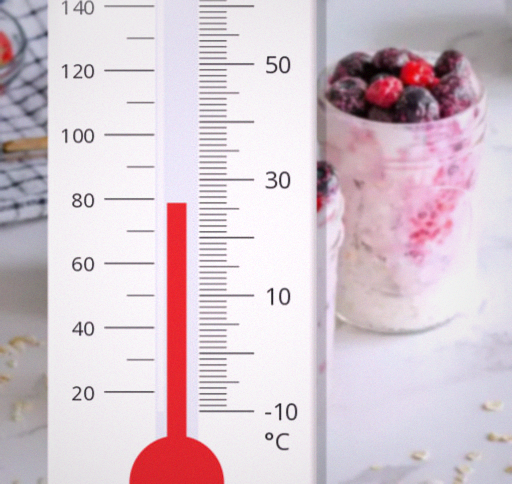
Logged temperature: 26; °C
